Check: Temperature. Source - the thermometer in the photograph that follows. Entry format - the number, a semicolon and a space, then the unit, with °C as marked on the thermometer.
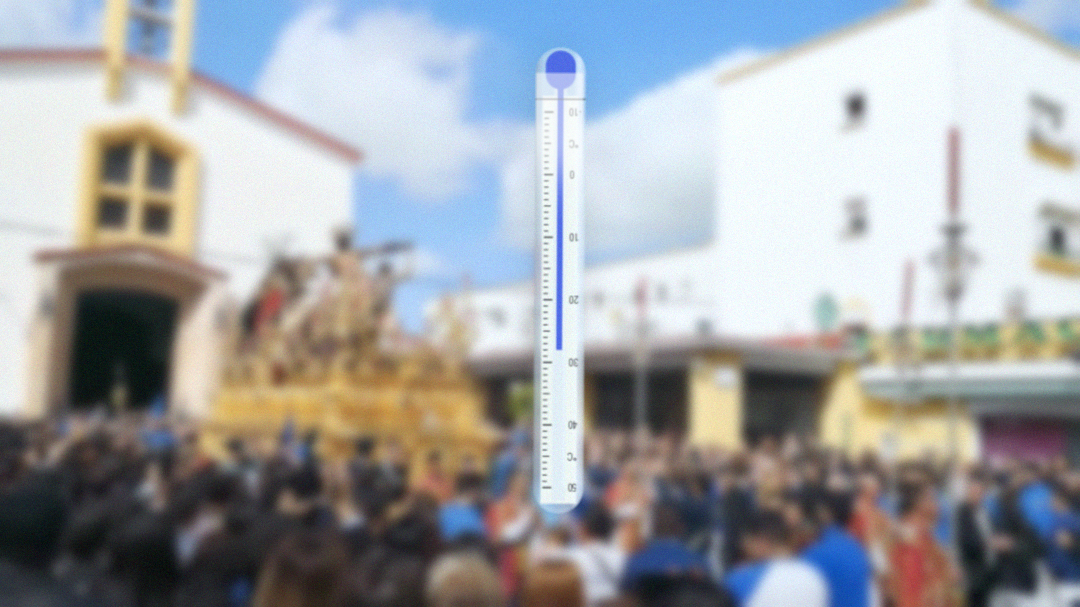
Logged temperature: 28; °C
